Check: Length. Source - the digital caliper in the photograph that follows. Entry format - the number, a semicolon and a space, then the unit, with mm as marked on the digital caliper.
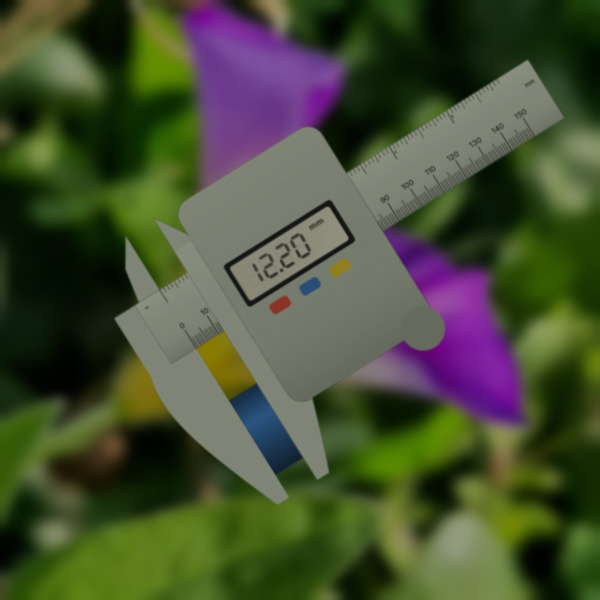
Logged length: 12.20; mm
